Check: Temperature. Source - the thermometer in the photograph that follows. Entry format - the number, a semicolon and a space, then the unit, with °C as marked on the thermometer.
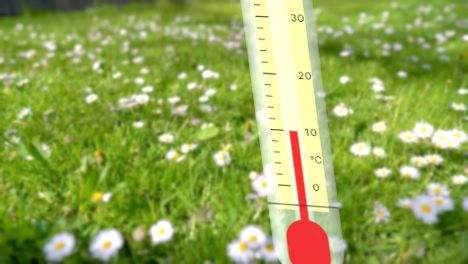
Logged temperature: 10; °C
